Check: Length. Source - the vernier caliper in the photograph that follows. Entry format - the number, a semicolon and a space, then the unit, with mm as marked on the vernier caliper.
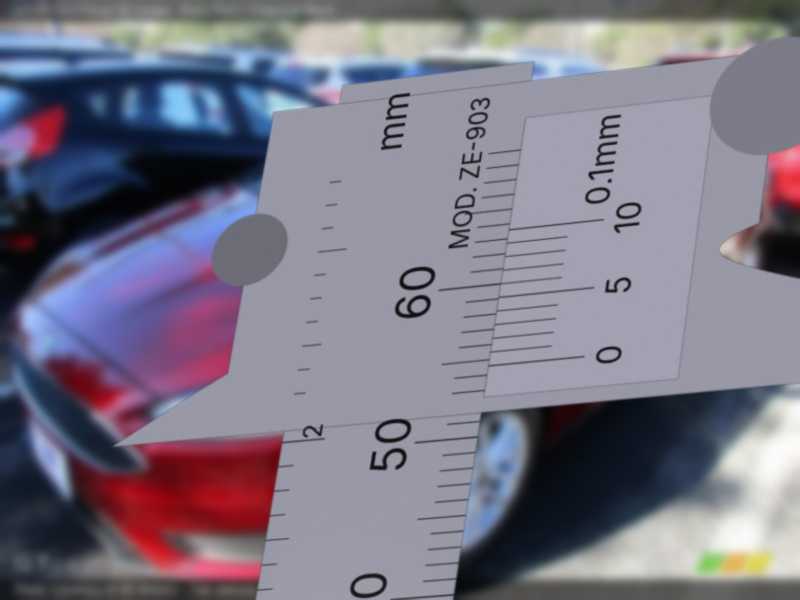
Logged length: 54.6; mm
